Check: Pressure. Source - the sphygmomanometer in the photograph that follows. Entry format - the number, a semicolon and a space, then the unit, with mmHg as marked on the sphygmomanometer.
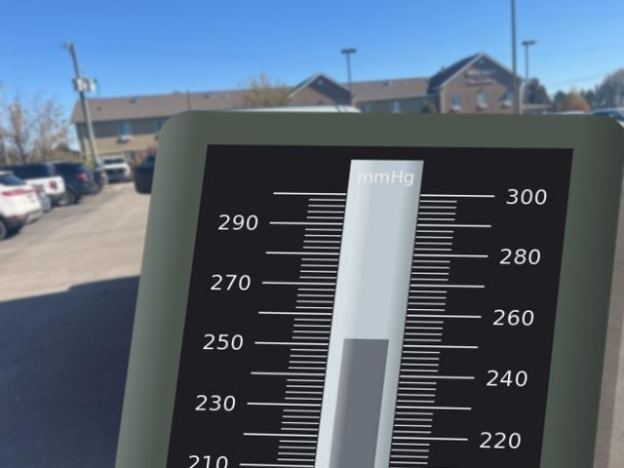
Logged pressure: 252; mmHg
